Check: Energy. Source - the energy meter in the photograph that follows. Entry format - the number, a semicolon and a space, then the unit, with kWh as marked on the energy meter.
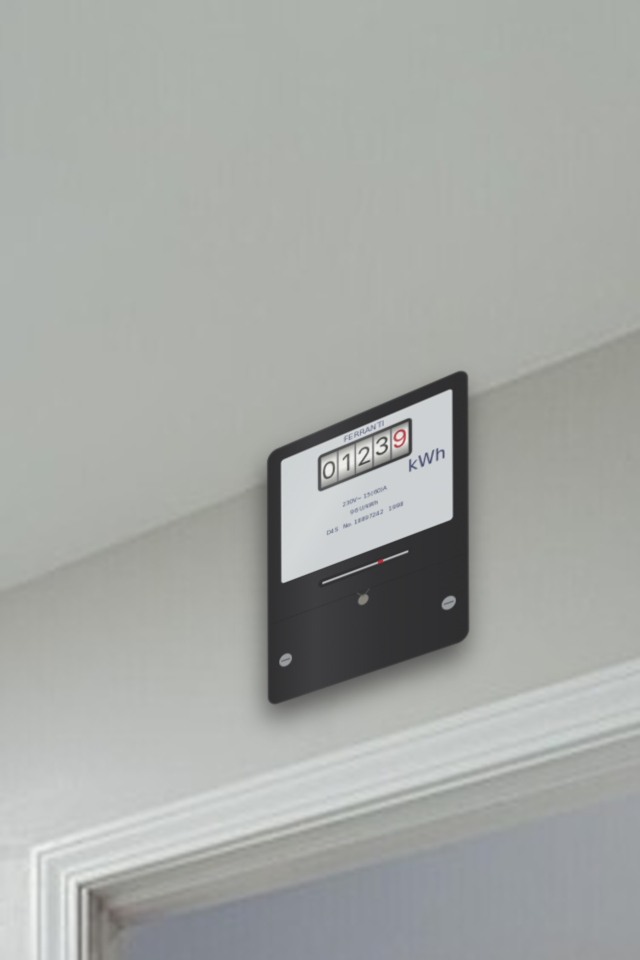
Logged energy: 123.9; kWh
